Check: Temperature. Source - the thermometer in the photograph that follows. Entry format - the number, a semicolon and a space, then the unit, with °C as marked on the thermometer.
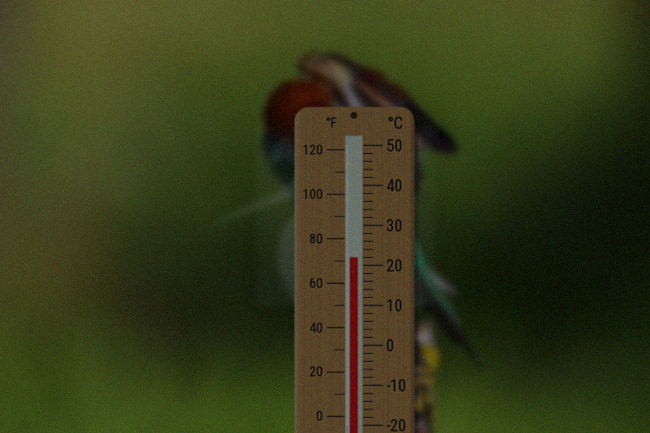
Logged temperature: 22; °C
